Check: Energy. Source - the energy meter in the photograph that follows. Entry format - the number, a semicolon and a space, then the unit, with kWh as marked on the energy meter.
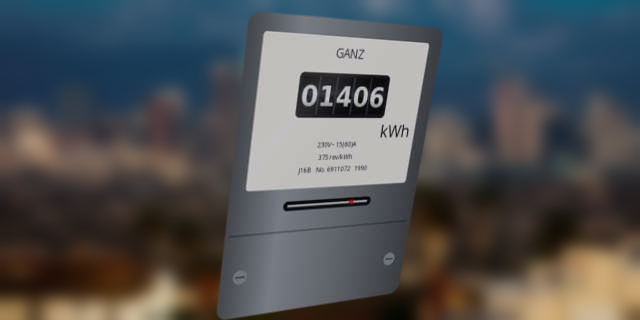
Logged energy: 1406; kWh
